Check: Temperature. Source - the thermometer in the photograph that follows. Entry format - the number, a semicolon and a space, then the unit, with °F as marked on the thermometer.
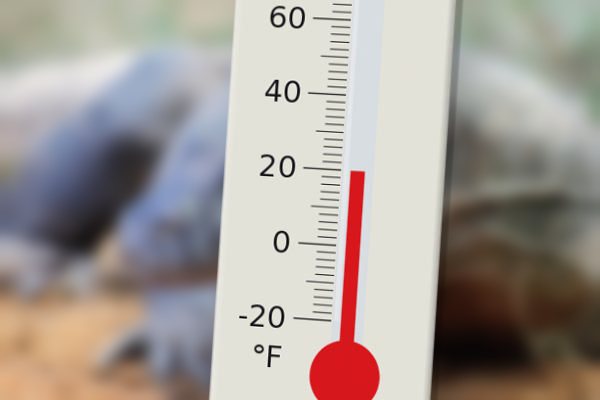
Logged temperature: 20; °F
